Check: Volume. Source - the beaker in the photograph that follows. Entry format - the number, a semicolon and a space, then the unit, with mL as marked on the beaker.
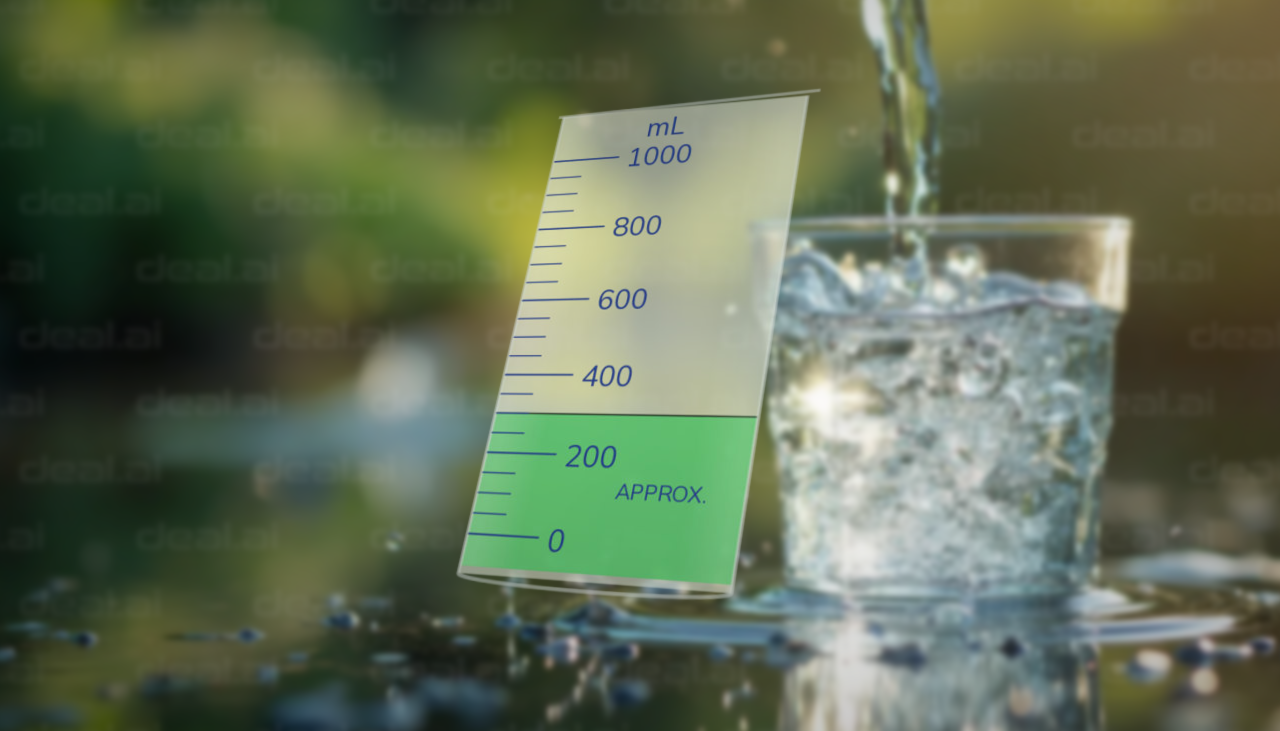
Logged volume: 300; mL
